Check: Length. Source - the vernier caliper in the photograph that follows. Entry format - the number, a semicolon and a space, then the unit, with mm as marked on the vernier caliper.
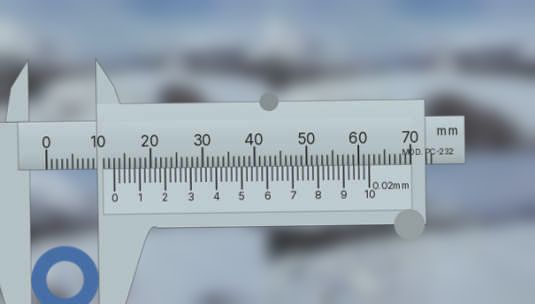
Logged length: 13.0; mm
